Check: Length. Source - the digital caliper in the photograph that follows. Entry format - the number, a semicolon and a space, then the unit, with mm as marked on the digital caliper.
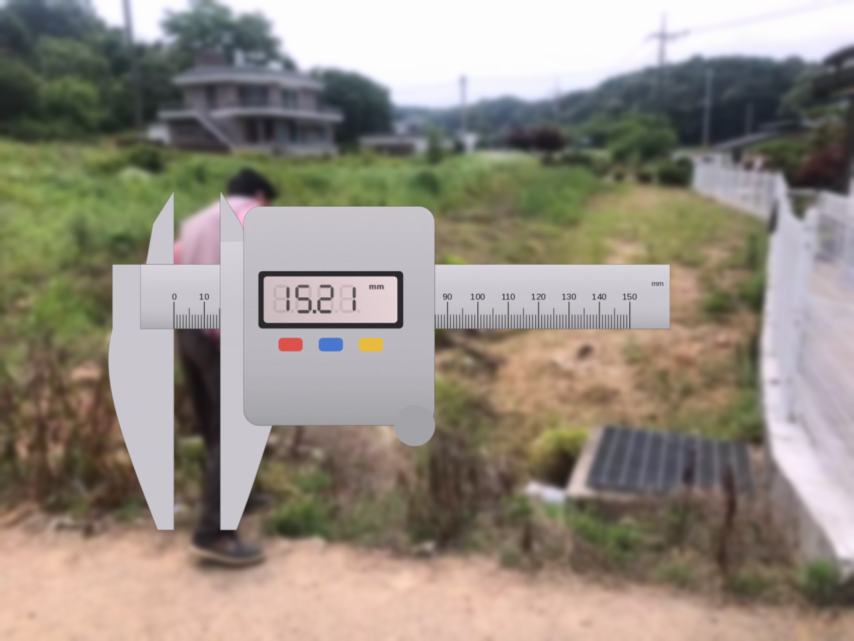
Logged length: 15.21; mm
